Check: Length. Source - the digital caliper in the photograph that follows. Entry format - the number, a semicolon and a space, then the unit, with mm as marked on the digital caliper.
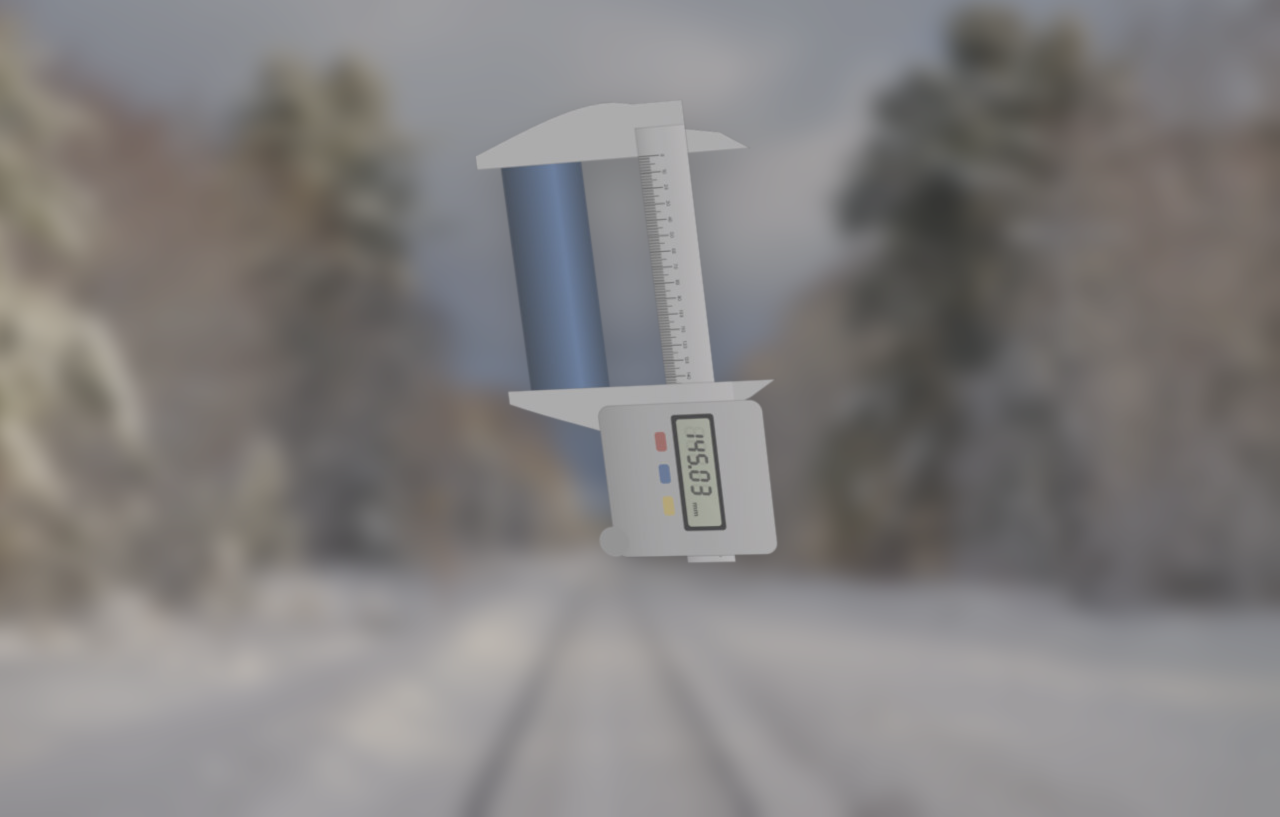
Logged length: 145.03; mm
